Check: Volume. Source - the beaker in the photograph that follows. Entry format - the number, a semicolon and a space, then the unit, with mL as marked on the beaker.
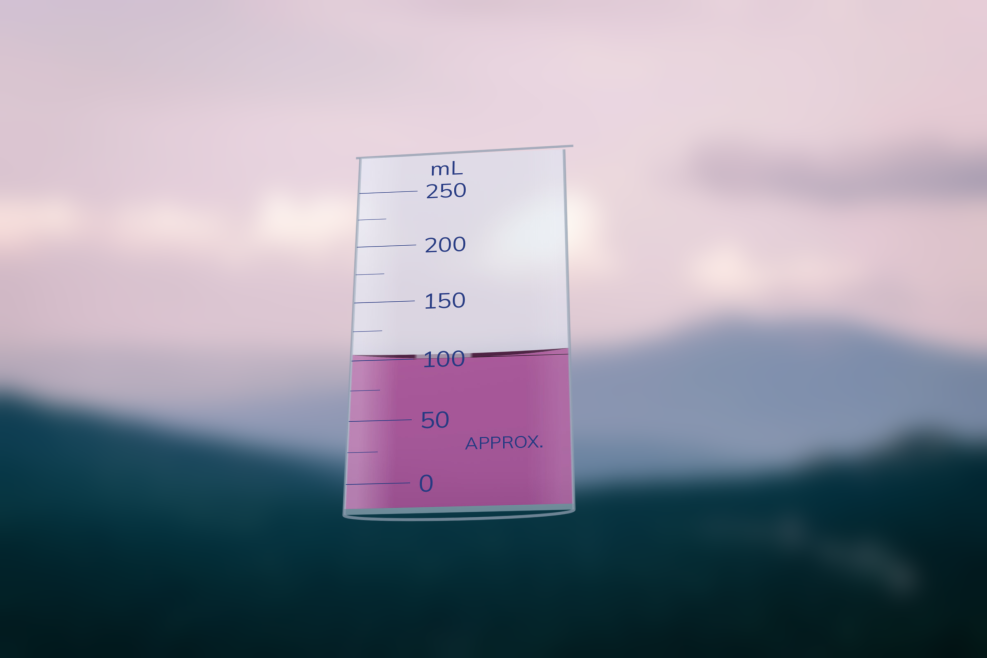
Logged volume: 100; mL
